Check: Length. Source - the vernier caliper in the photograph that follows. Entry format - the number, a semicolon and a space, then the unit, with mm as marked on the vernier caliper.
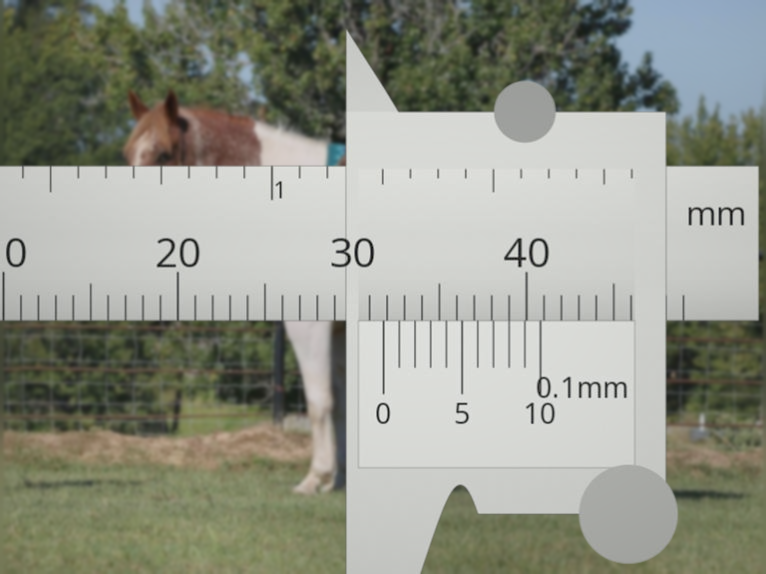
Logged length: 31.8; mm
